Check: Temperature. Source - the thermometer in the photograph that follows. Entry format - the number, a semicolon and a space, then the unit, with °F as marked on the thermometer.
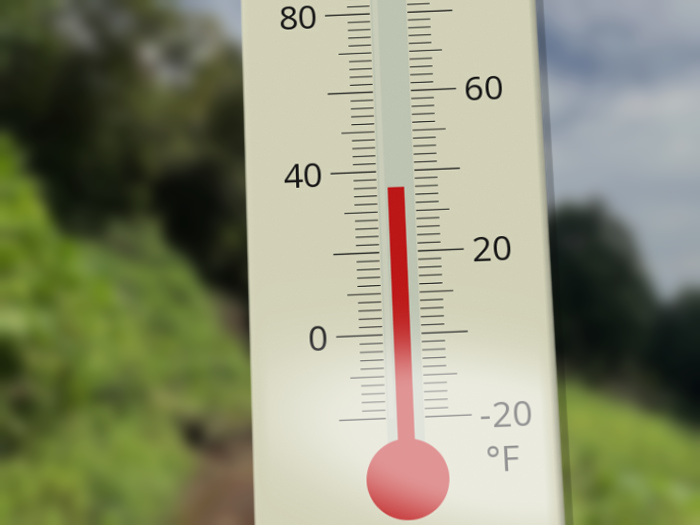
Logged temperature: 36; °F
